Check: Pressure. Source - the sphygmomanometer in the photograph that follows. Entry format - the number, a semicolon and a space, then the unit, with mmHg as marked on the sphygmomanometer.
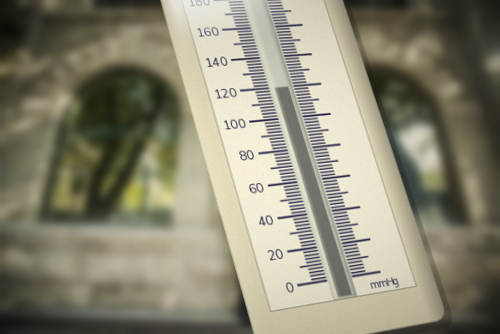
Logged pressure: 120; mmHg
